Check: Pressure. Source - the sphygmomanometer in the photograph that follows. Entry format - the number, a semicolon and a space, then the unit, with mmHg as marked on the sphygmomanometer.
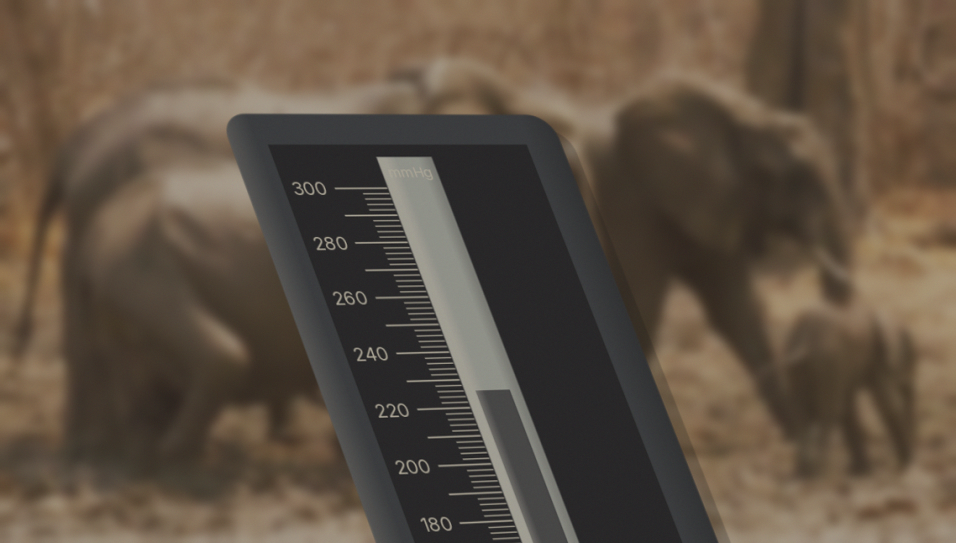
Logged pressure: 226; mmHg
